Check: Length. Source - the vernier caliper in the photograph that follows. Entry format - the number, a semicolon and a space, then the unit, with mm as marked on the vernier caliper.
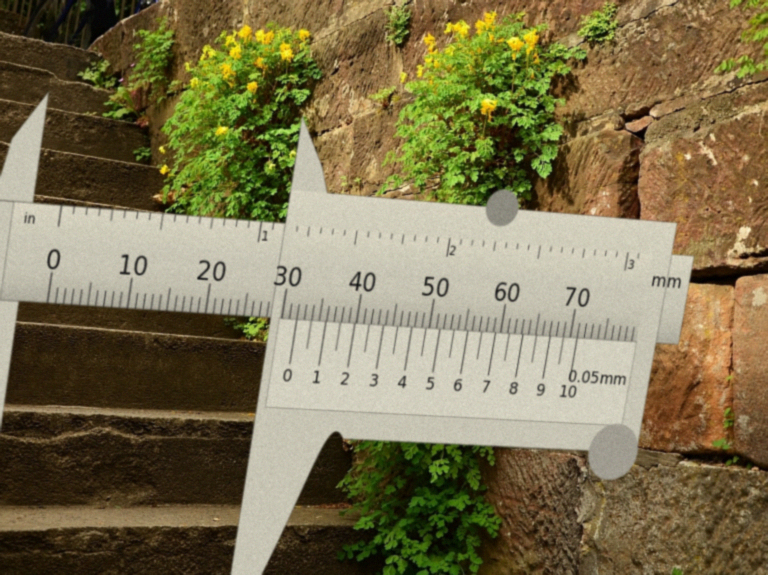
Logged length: 32.0; mm
